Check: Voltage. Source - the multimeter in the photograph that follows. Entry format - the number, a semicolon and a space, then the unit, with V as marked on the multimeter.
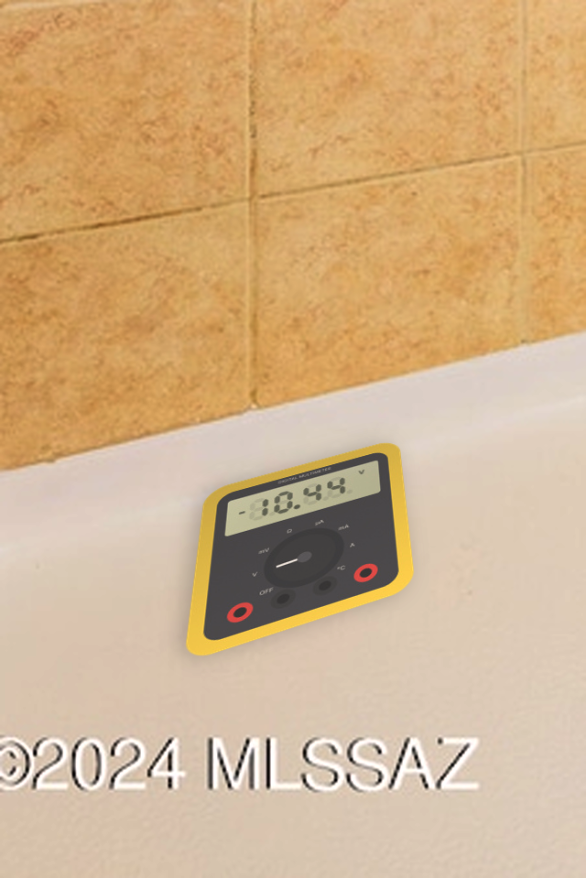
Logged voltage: -10.44; V
